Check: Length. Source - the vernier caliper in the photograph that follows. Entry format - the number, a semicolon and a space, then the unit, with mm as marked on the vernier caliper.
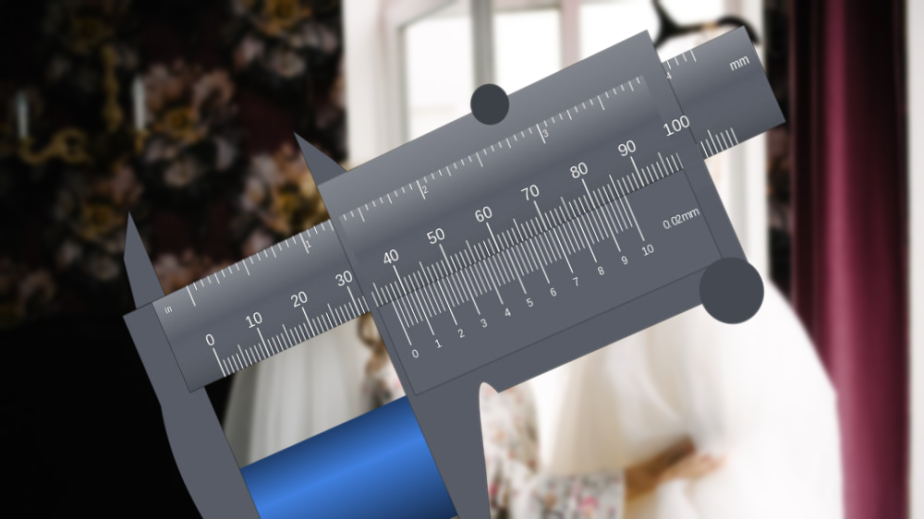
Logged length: 37.0; mm
